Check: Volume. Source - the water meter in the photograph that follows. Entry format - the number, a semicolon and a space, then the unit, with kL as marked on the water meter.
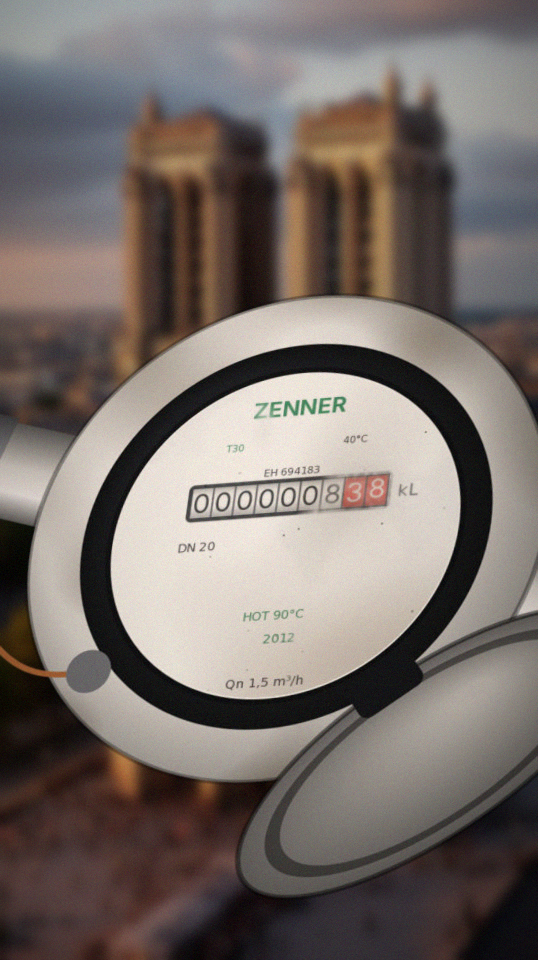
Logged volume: 8.38; kL
